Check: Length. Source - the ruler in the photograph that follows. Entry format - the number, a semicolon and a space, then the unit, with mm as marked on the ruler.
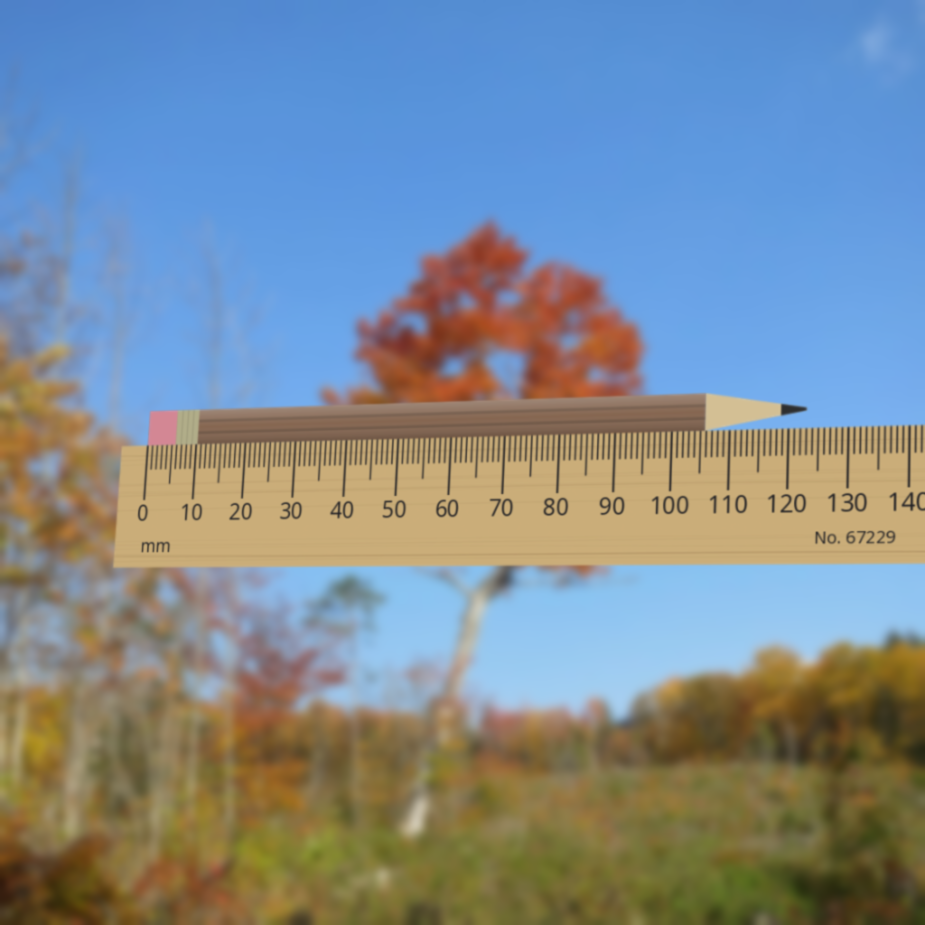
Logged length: 123; mm
